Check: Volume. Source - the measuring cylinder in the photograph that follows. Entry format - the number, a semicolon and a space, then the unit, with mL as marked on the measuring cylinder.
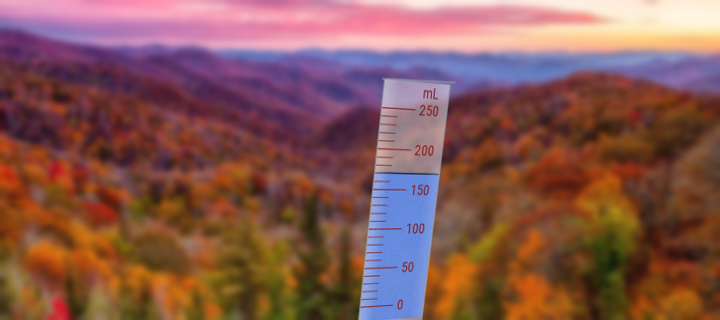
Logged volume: 170; mL
